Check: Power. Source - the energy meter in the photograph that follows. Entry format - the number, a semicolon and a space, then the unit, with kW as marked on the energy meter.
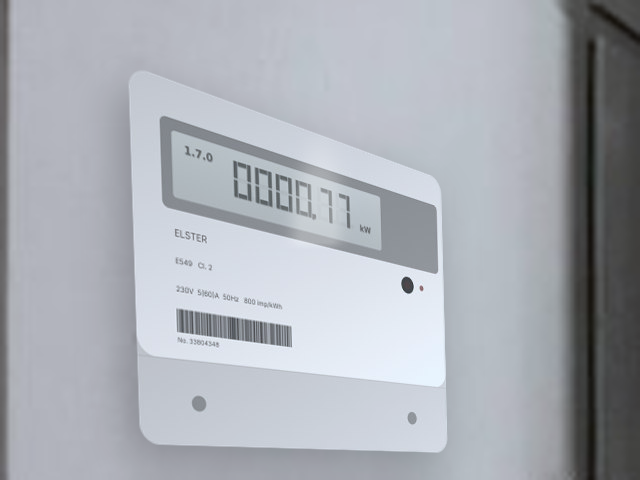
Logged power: 0.77; kW
